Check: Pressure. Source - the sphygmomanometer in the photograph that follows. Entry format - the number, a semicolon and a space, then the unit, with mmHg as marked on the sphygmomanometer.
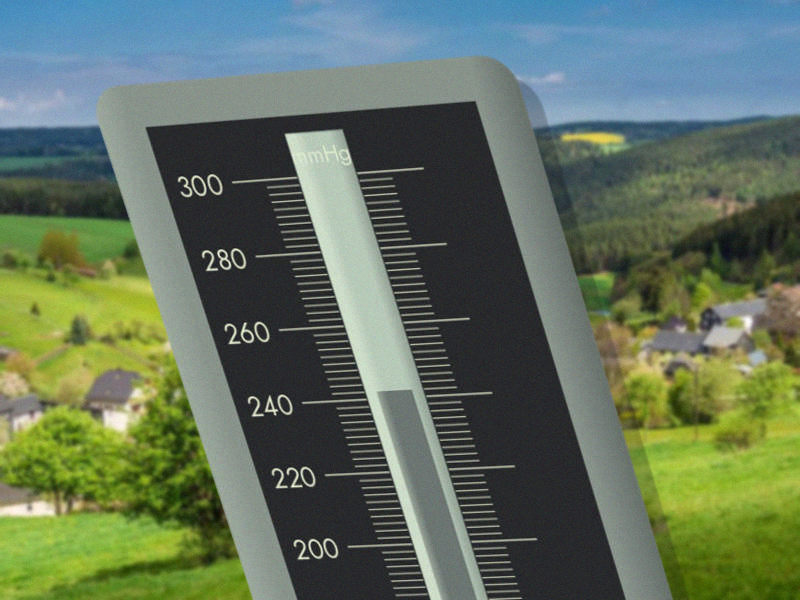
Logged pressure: 242; mmHg
